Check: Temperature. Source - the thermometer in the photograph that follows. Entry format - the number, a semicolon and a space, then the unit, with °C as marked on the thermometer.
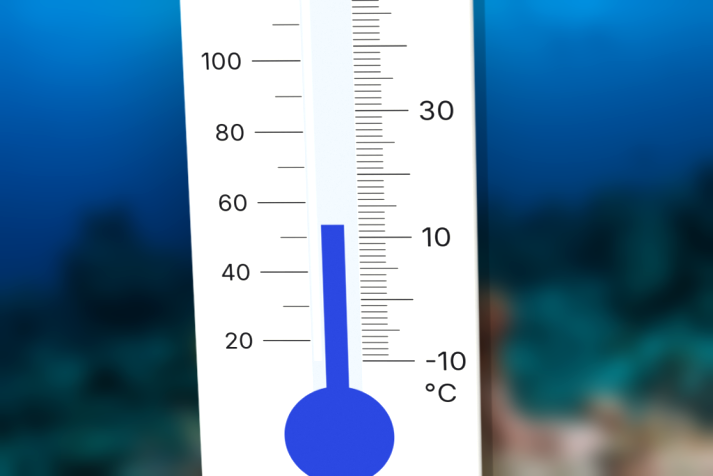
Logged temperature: 12; °C
